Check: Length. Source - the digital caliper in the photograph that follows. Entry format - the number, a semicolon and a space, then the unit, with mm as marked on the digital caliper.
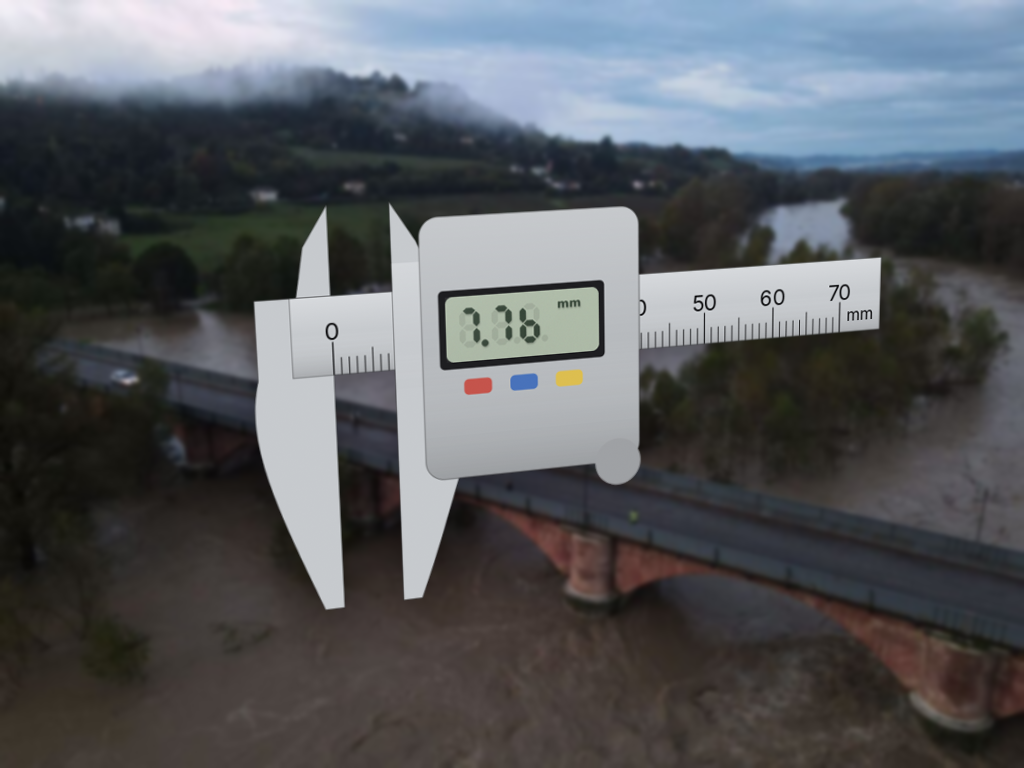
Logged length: 7.76; mm
